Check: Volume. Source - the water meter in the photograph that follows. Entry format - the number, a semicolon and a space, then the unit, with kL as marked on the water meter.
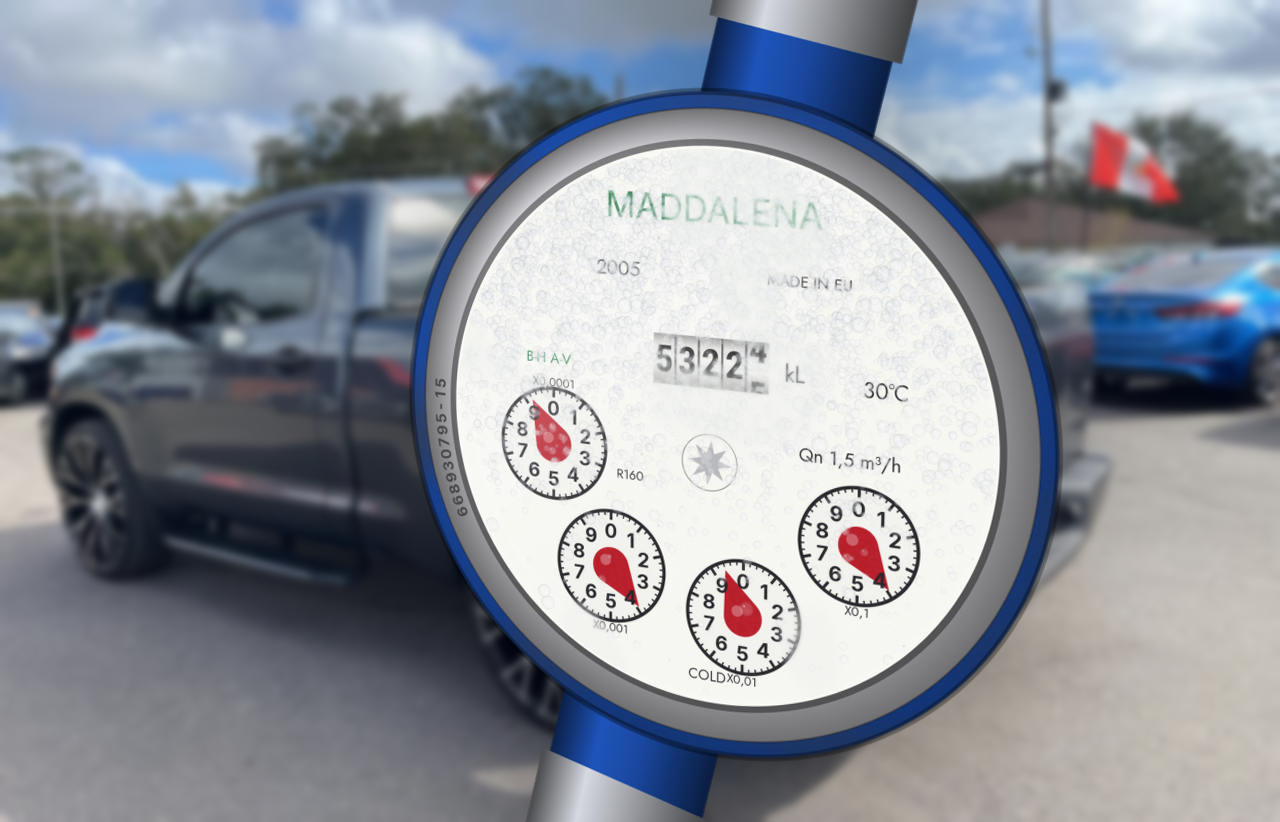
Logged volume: 53224.3939; kL
